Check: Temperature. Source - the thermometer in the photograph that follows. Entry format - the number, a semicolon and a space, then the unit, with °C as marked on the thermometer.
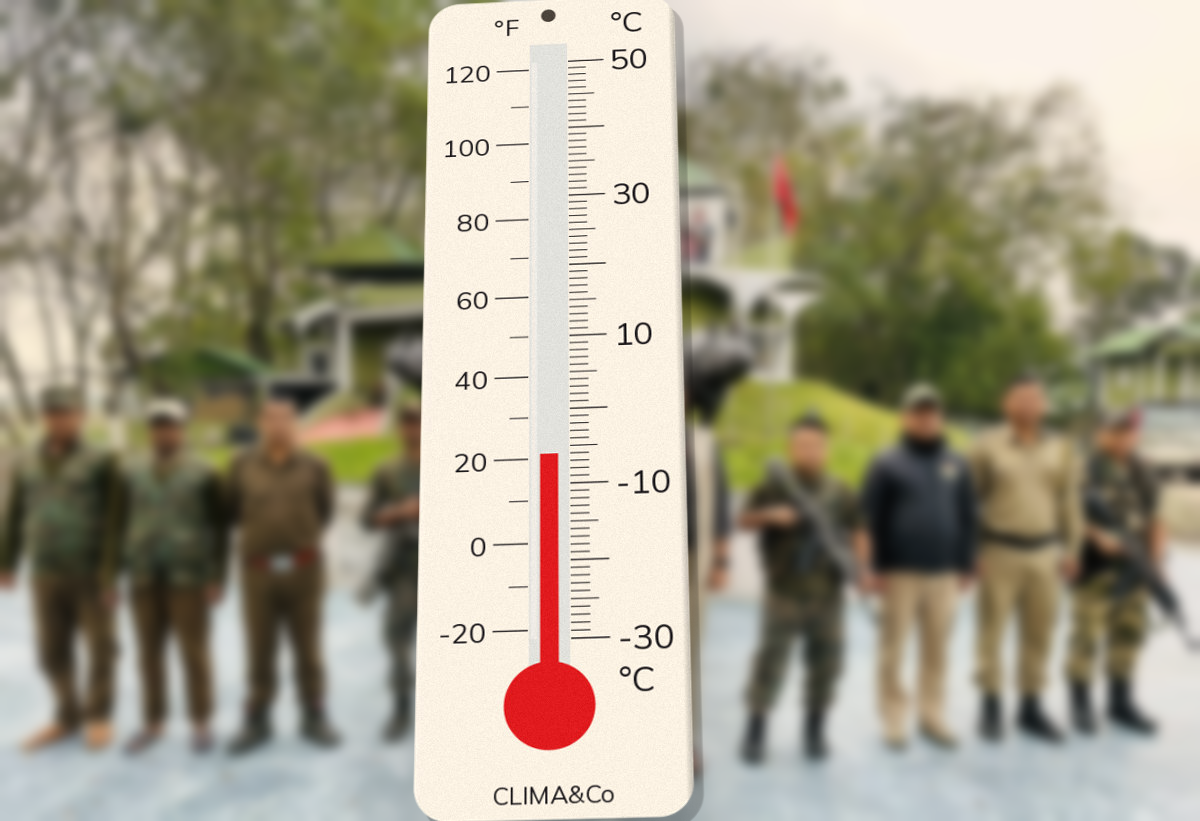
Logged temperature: -6; °C
